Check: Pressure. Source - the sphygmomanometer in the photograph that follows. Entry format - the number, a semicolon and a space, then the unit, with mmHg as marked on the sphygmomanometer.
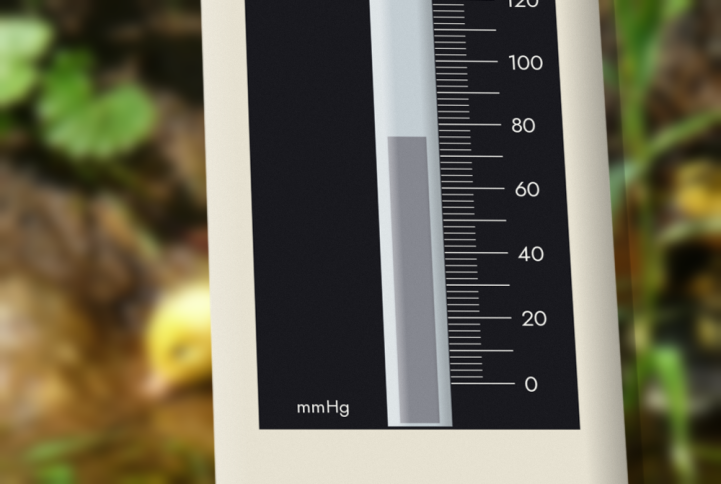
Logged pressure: 76; mmHg
